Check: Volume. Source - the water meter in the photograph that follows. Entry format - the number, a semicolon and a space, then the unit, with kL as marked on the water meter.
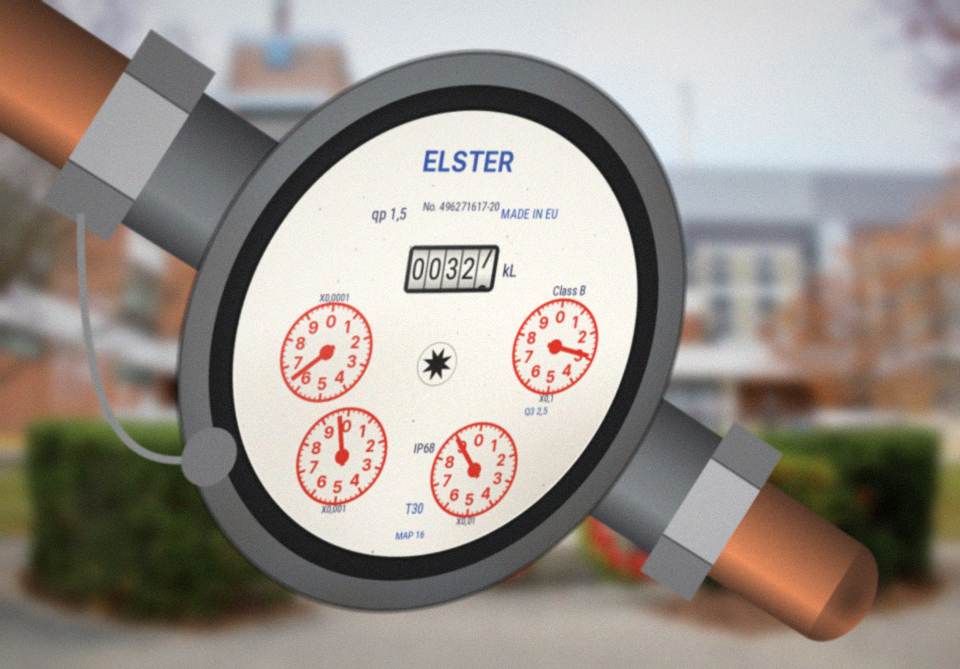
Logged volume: 327.2896; kL
